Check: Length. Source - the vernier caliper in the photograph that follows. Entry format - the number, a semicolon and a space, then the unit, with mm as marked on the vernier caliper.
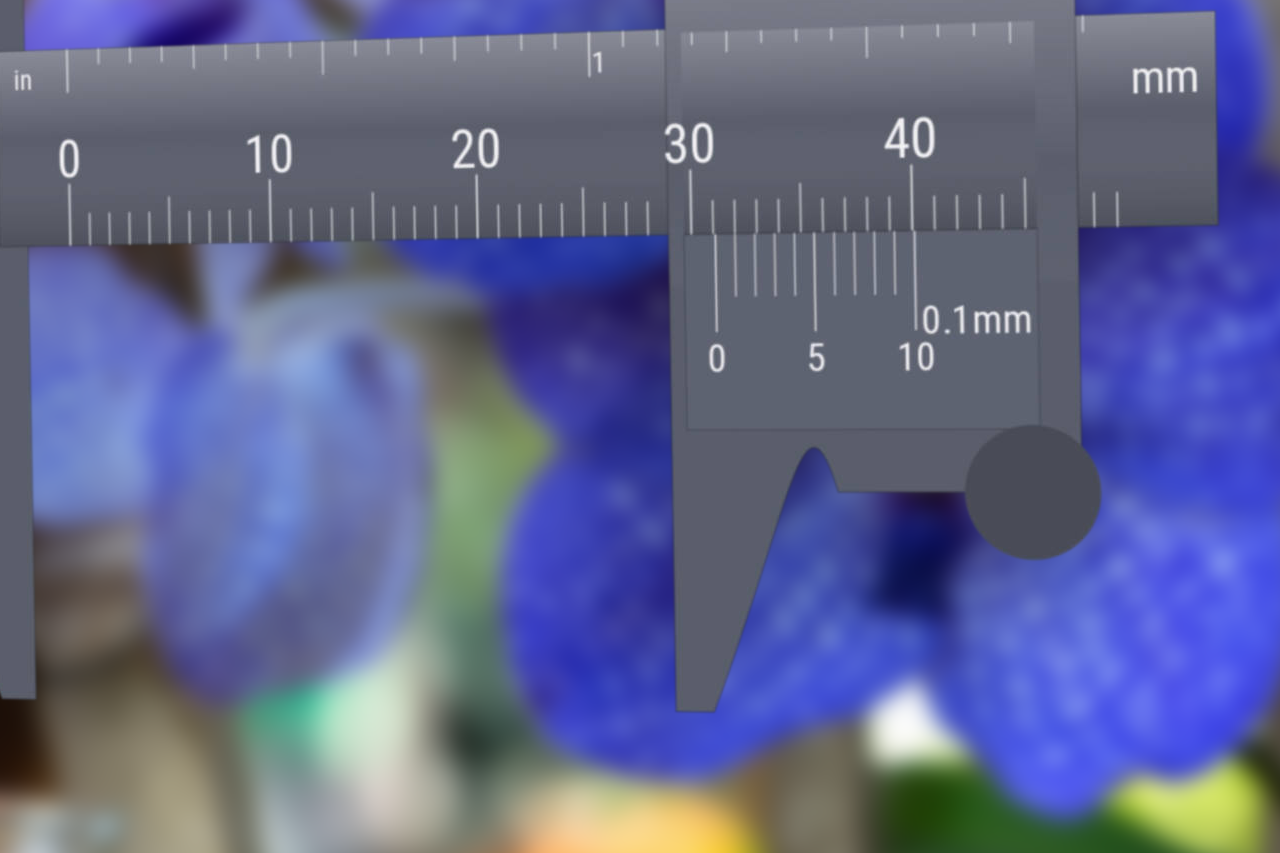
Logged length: 31.1; mm
